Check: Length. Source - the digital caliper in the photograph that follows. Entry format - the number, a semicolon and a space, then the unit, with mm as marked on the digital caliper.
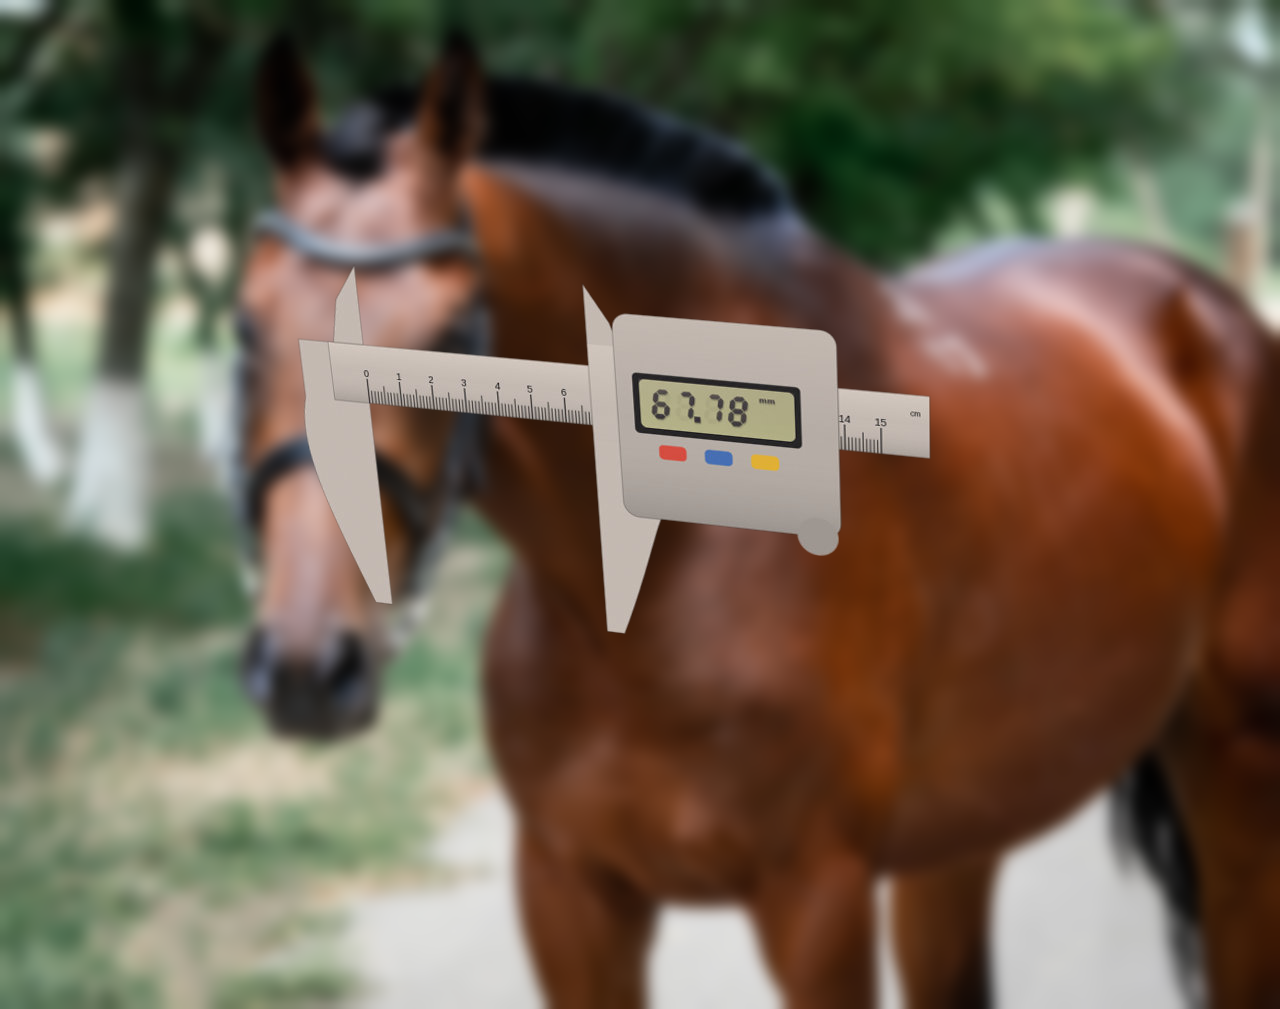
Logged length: 67.78; mm
